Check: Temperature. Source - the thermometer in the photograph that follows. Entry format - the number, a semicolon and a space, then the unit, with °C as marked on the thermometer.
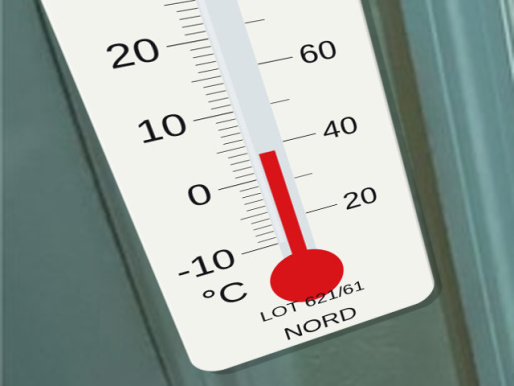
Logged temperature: 3.5; °C
